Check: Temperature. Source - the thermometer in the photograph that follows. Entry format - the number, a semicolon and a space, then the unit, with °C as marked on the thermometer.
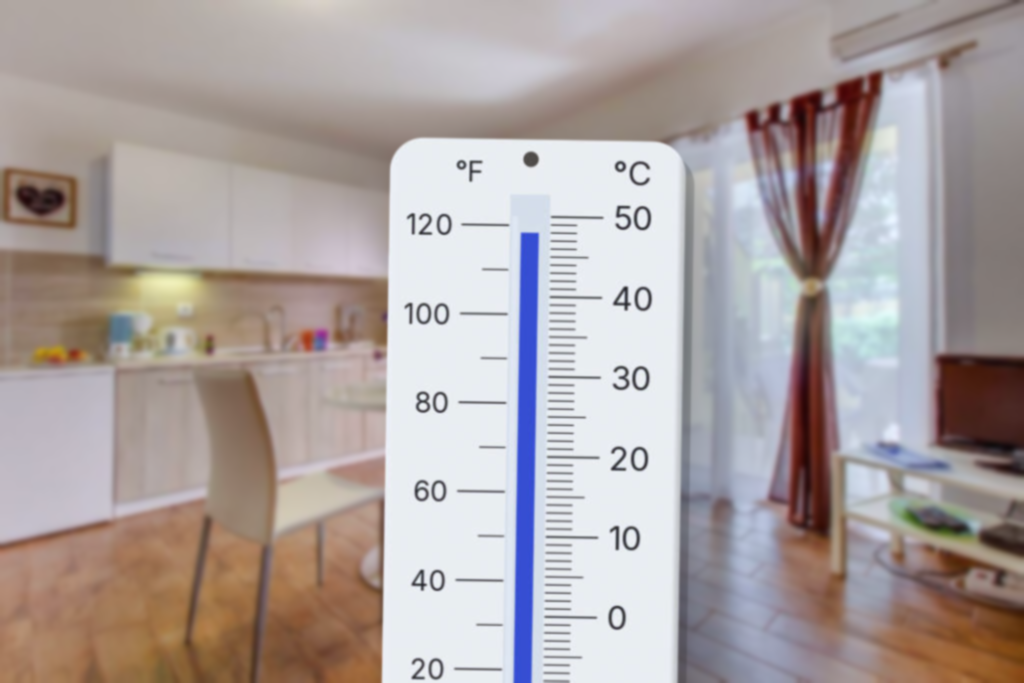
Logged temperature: 48; °C
